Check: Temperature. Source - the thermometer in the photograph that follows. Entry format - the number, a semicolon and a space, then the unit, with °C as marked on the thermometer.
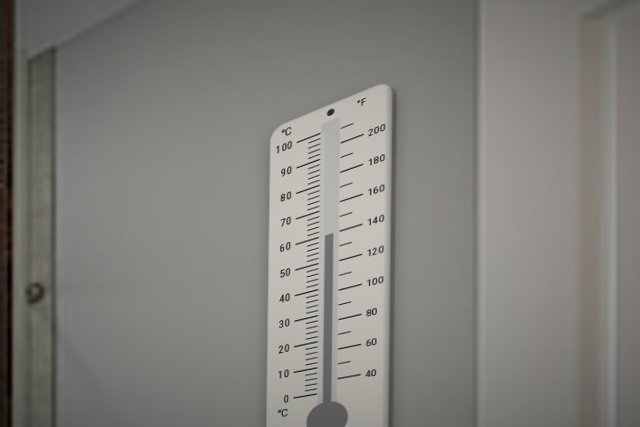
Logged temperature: 60; °C
